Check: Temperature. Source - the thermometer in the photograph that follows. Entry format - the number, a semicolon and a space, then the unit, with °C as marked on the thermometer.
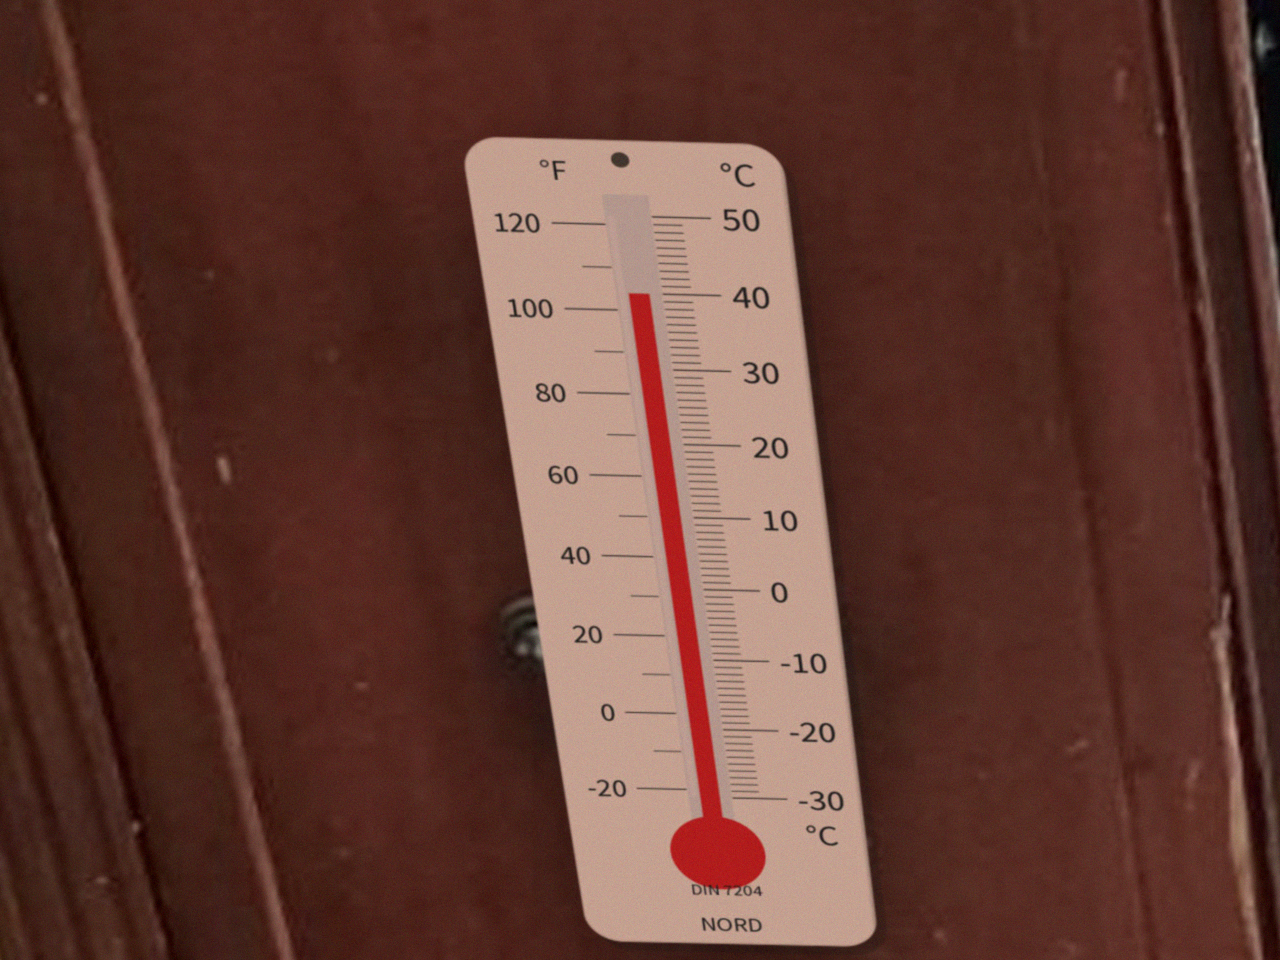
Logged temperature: 40; °C
